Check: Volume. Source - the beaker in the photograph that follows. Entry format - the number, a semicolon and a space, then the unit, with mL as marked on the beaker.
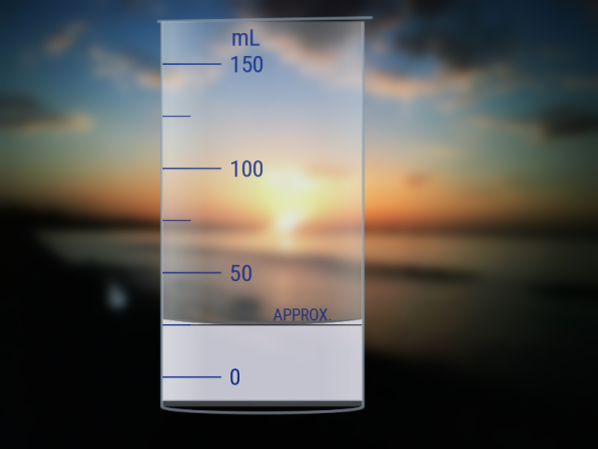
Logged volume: 25; mL
